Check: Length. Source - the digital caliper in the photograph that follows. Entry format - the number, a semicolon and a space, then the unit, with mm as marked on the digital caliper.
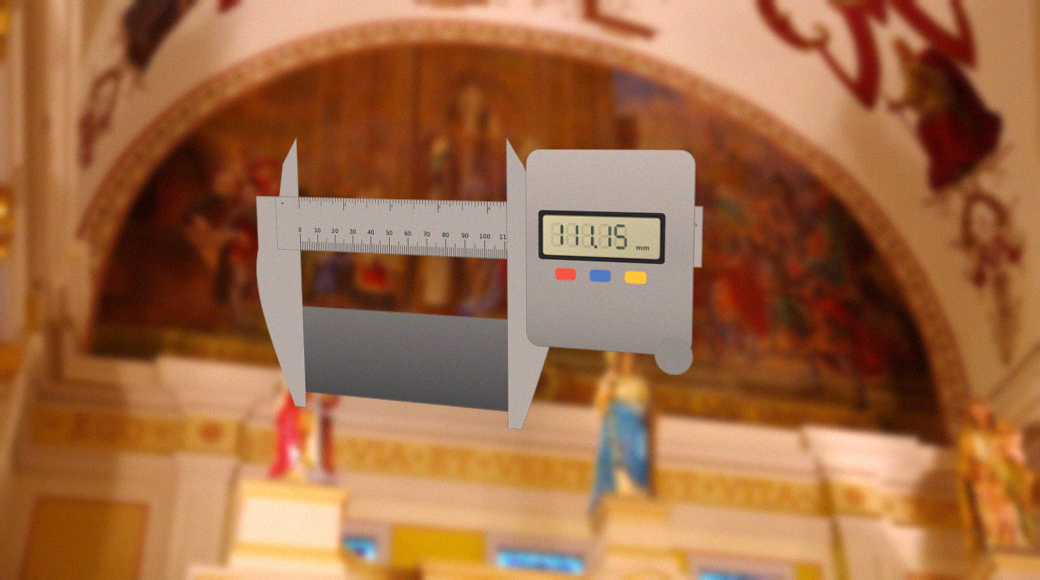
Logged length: 111.15; mm
